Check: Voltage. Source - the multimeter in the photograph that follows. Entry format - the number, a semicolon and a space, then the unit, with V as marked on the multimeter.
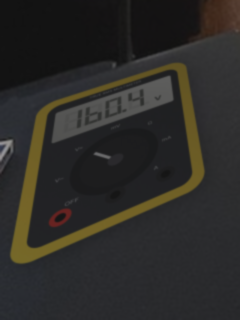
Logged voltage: 160.4; V
